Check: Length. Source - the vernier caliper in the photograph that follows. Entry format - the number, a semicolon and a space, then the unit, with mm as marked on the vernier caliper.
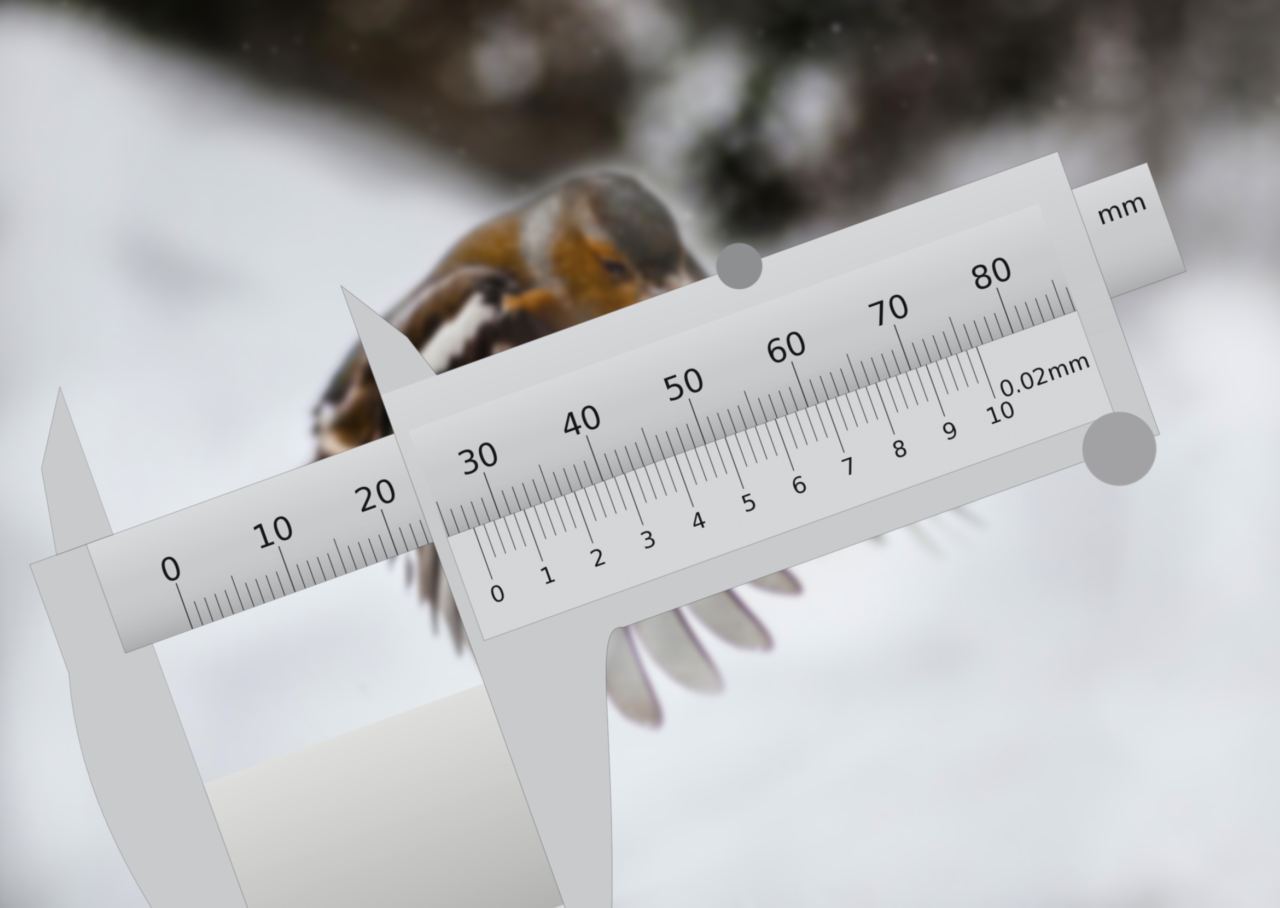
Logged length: 27.4; mm
